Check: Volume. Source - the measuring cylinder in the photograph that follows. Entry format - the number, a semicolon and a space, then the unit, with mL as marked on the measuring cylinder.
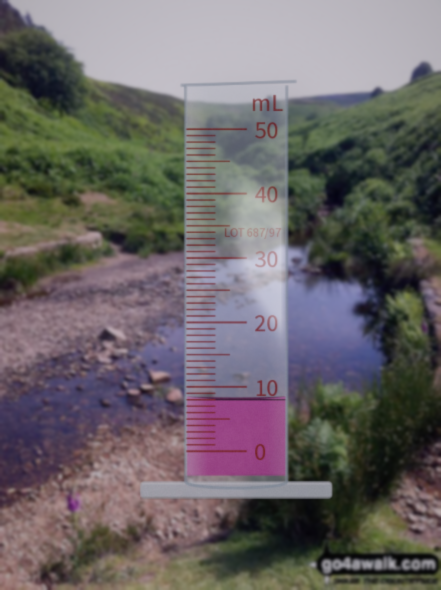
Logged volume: 8; mL
